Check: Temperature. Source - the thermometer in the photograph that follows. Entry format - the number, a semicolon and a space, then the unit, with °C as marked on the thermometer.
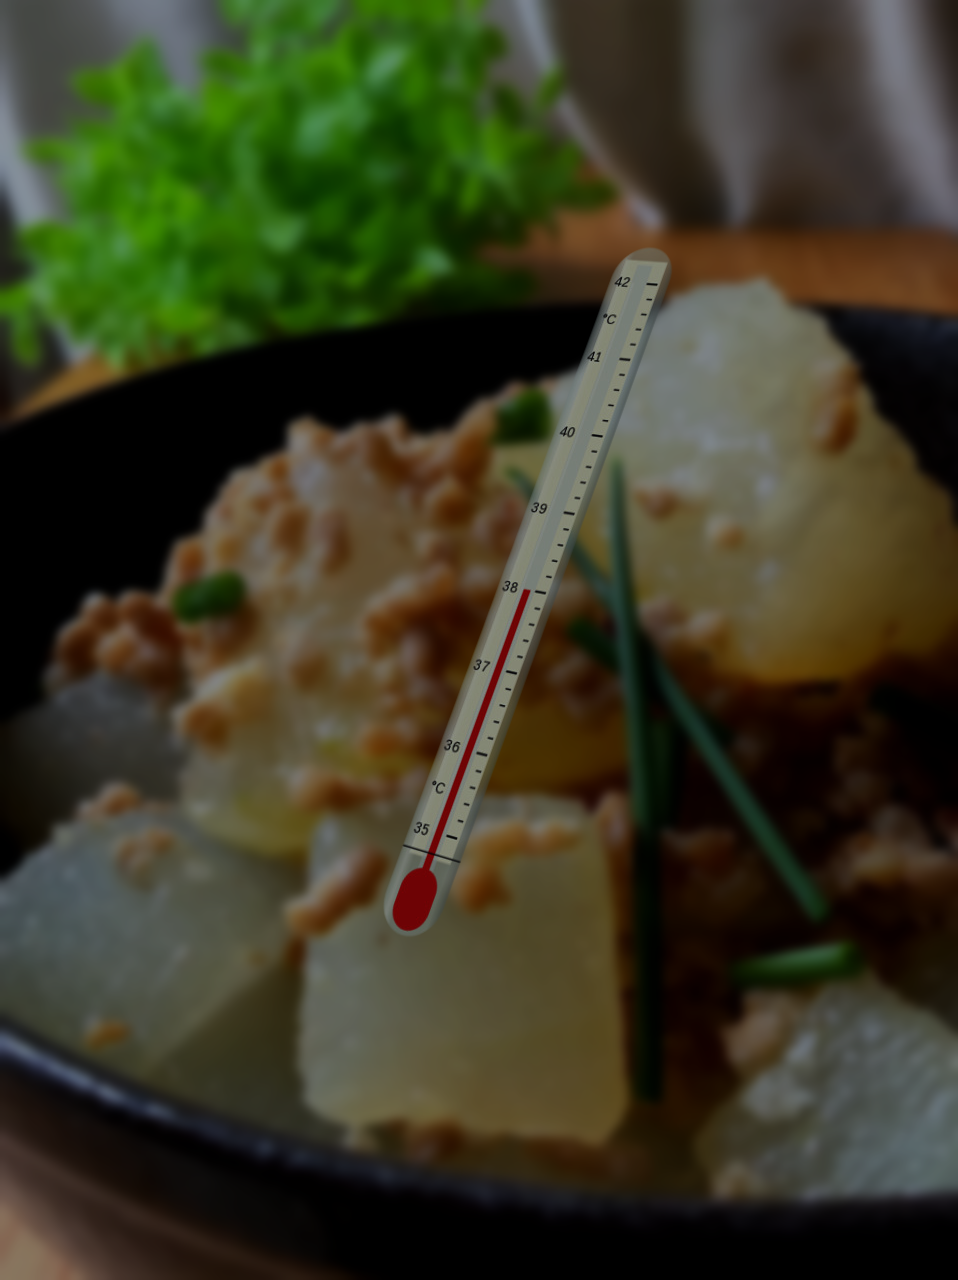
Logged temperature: 38; °C
